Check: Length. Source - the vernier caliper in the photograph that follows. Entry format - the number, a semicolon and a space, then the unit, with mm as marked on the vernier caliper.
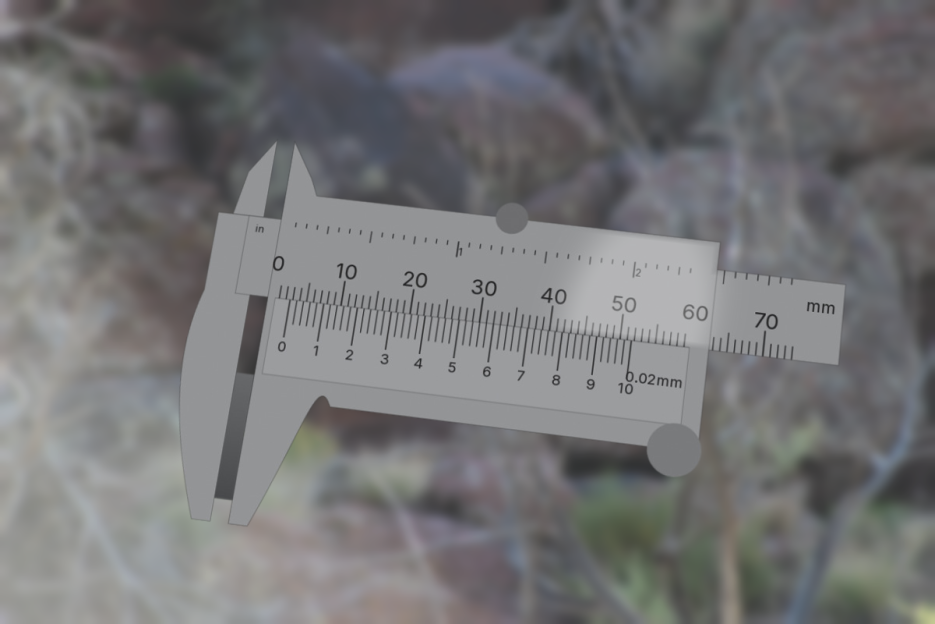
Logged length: 2.6; mm
